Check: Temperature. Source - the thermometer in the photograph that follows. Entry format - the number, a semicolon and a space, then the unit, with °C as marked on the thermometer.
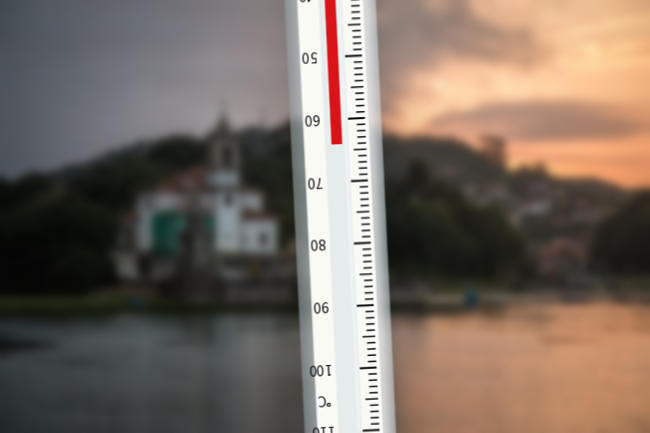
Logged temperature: 64; °C
